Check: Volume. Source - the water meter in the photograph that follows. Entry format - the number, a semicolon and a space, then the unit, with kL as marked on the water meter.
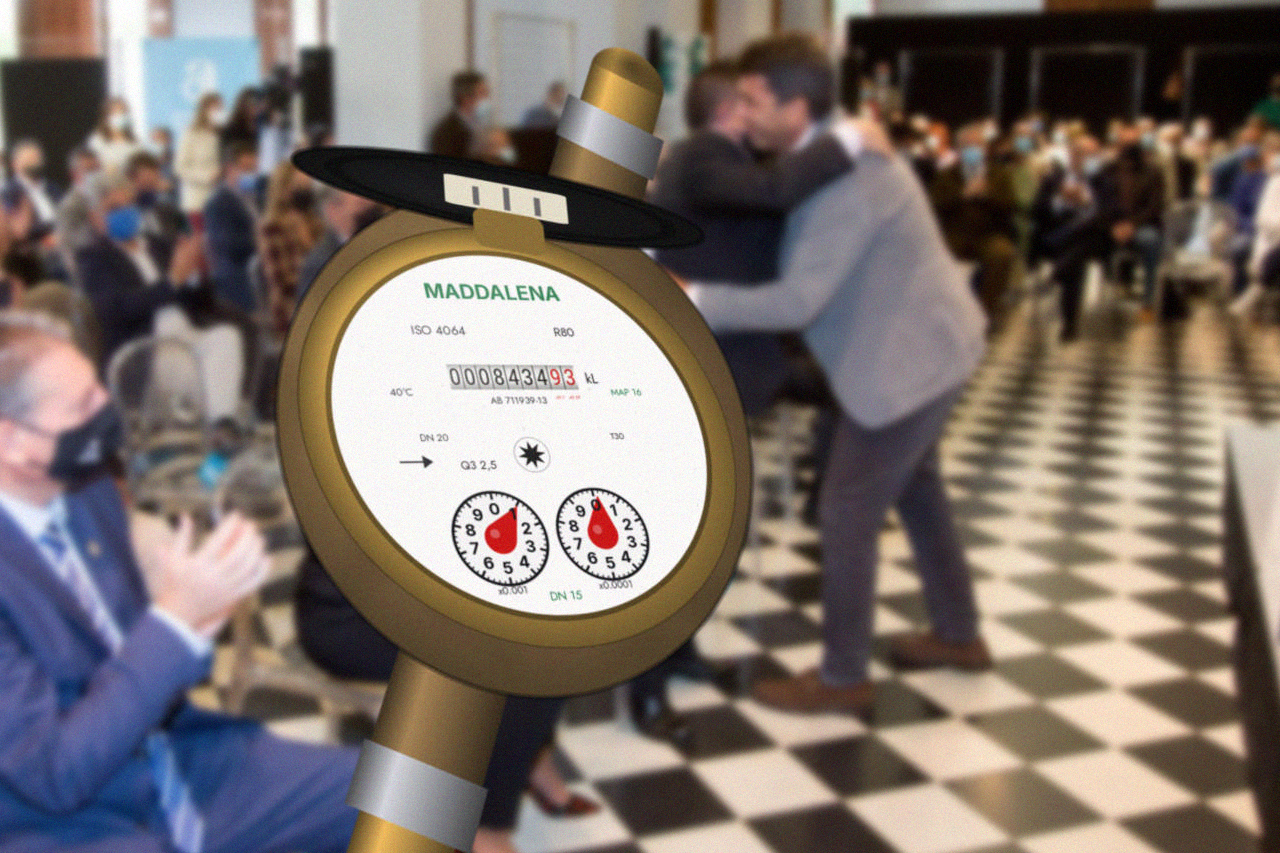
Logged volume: 8434.9310; kL
